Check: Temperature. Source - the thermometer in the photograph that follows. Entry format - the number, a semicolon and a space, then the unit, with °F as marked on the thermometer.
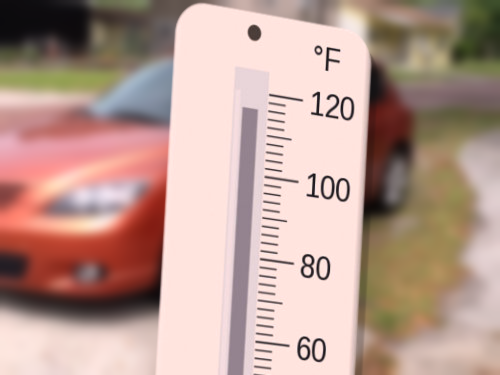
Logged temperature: 116; °F
